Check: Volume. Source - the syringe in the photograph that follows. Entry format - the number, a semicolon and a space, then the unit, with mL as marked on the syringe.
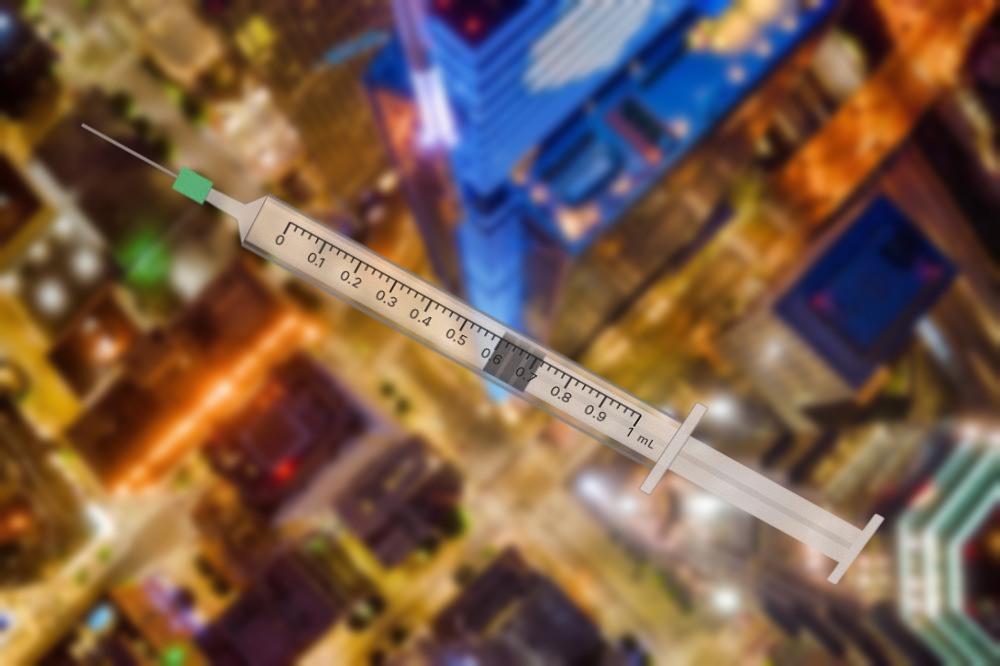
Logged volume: 0.6; mL
